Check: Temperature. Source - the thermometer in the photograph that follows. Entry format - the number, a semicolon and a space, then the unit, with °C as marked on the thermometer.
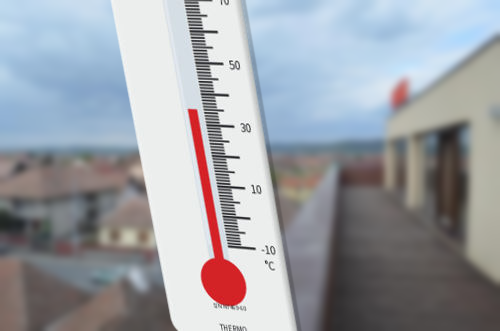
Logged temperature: 35; °C
